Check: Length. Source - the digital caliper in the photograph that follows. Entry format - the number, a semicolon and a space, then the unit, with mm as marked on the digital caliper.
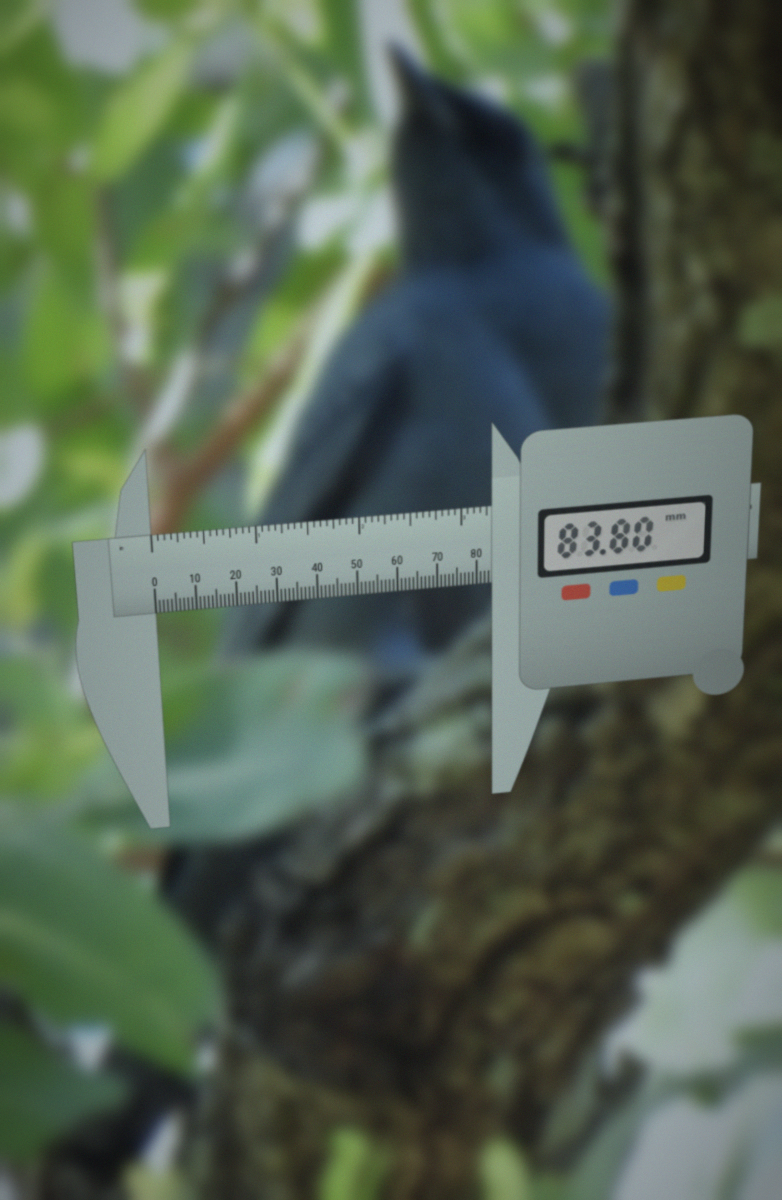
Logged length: 83.80; mm
